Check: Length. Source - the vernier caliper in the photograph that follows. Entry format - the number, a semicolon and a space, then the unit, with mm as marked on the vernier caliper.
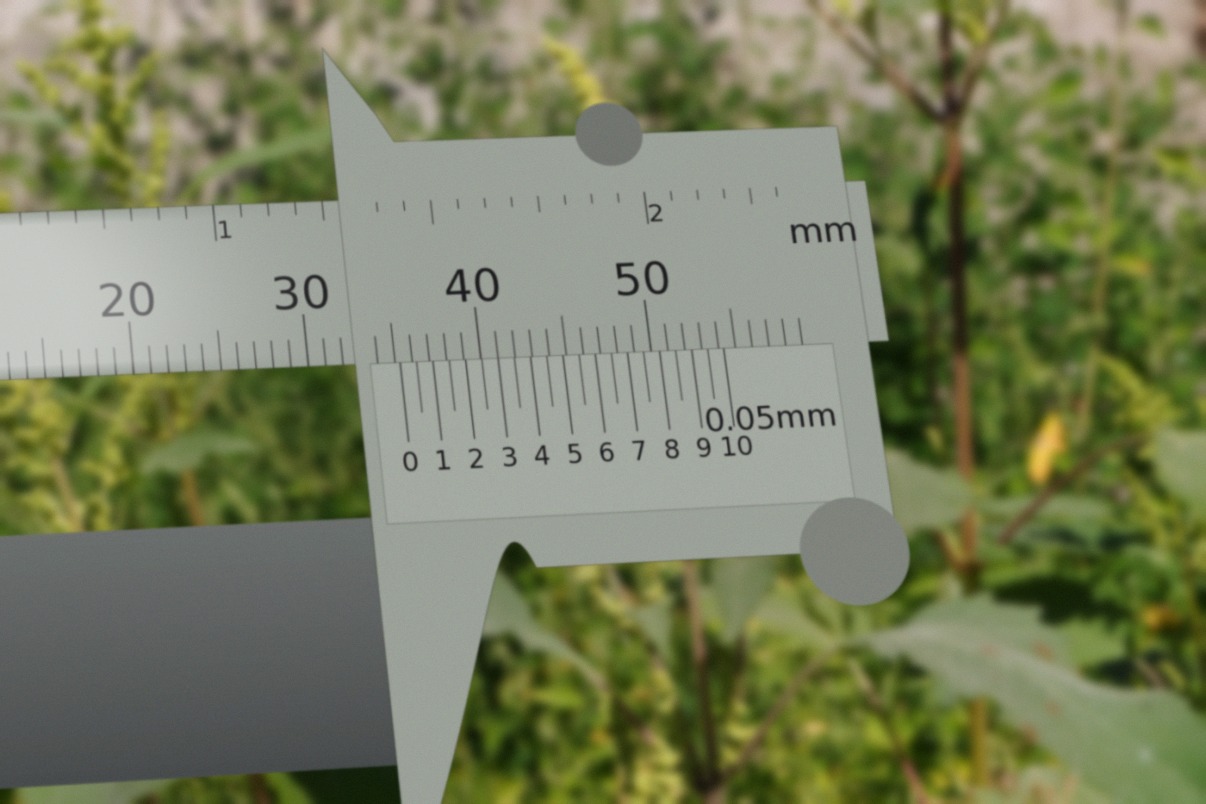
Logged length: 35.3; mm
